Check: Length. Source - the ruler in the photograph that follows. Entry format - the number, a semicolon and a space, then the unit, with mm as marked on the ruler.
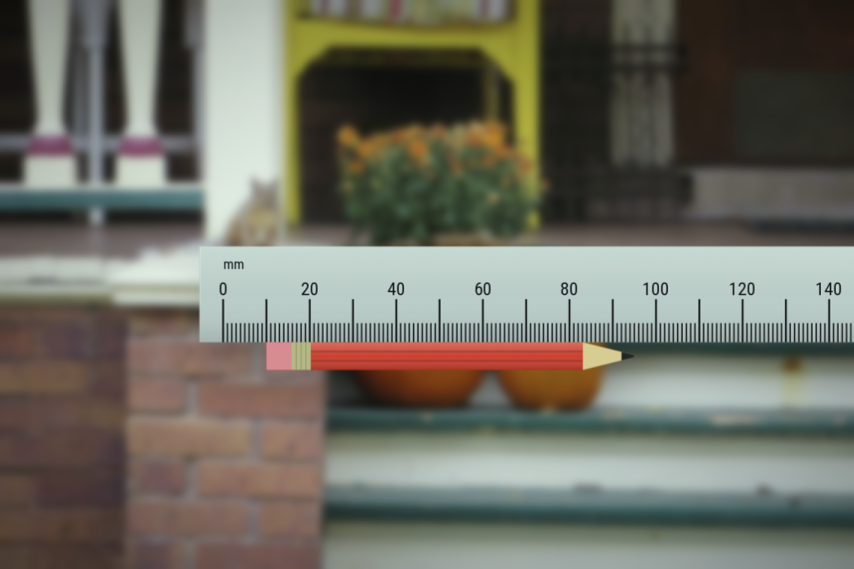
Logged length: 85; mm
